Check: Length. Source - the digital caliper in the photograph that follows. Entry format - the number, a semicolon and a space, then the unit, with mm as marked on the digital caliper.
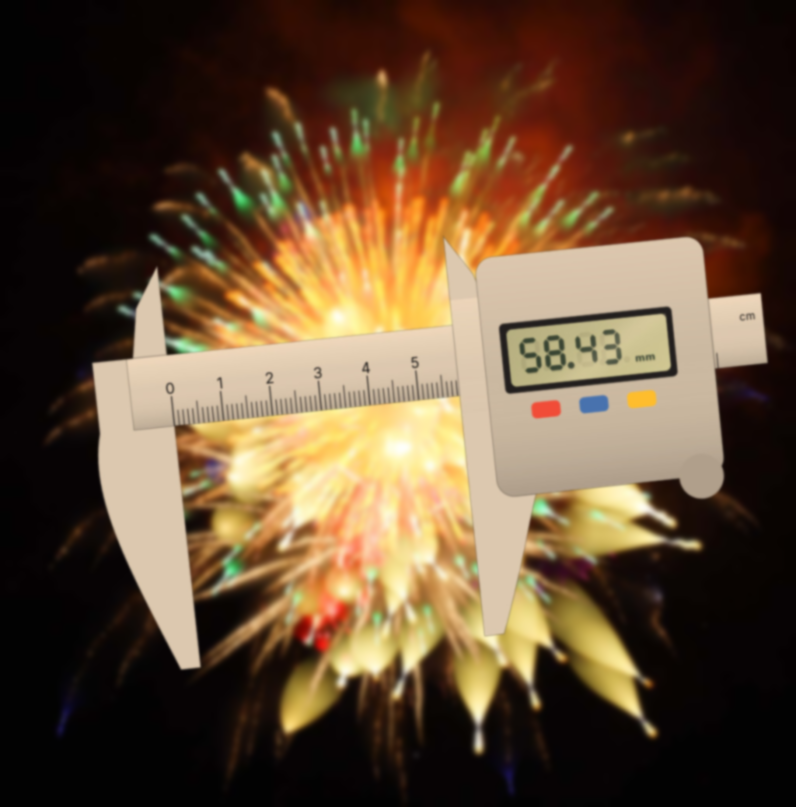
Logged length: 58.43; mm
